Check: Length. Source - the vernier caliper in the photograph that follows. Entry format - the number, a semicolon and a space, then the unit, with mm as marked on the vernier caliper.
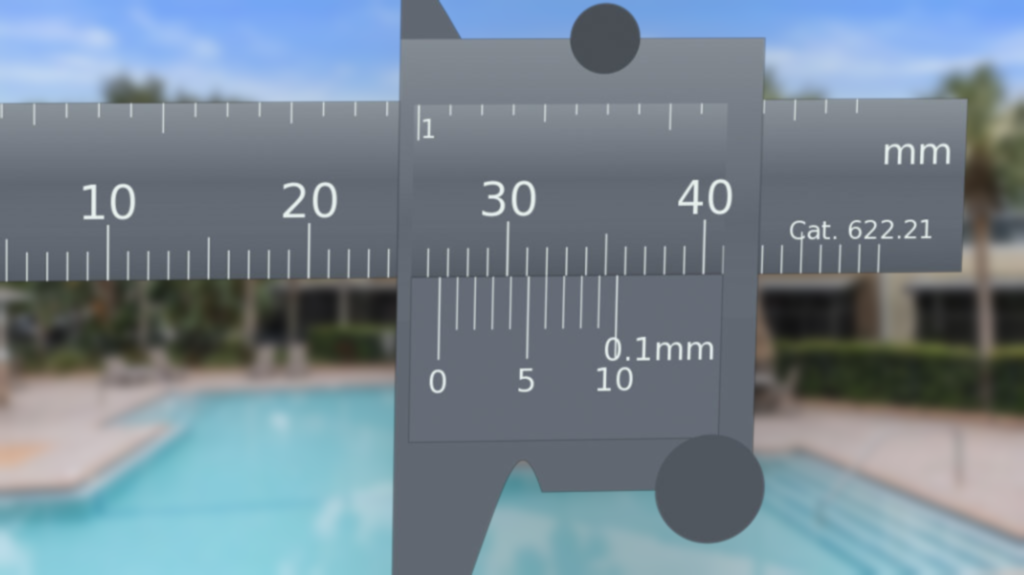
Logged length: 26.6; mm
